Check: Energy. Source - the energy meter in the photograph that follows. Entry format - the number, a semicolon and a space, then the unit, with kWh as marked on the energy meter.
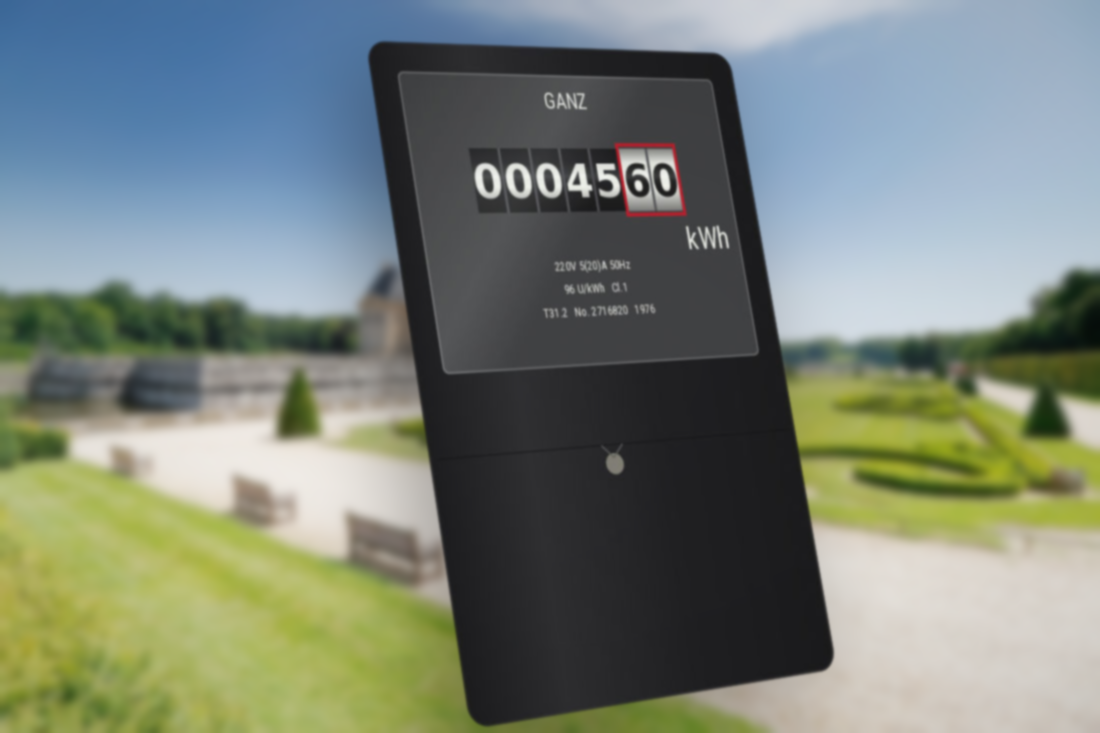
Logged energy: 45.60; kWh
